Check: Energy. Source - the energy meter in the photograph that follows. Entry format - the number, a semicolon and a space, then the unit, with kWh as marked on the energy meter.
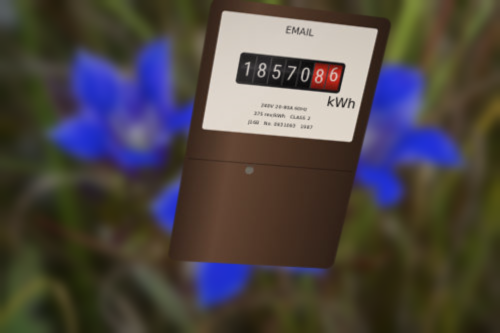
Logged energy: 18570.86; kWh
